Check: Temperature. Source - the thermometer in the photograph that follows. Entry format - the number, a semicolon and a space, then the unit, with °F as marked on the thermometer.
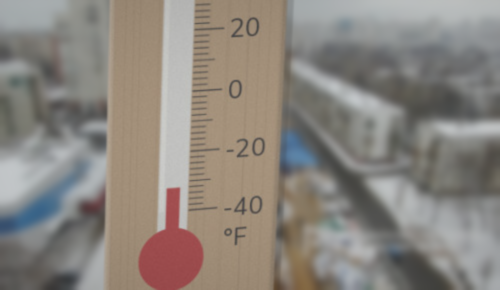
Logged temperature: -32; °F
